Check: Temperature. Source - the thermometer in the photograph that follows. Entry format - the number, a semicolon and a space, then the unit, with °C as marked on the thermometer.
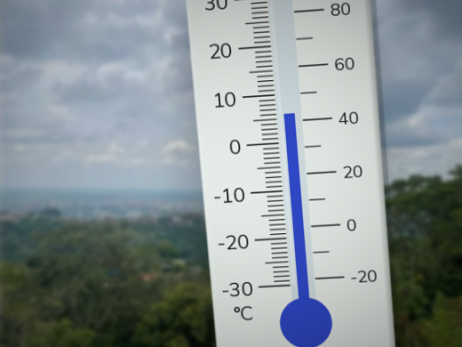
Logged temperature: 6; °C
